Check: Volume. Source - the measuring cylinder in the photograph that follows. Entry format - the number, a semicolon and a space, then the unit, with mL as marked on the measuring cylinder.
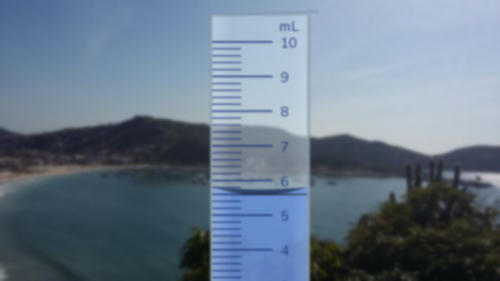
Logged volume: 5.6; mL
